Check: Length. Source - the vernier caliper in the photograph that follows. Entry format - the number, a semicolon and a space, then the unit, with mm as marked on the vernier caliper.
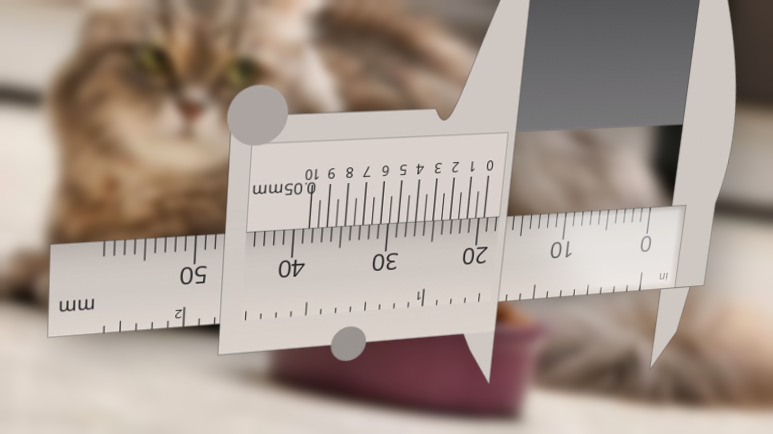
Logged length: 19.4; mm
